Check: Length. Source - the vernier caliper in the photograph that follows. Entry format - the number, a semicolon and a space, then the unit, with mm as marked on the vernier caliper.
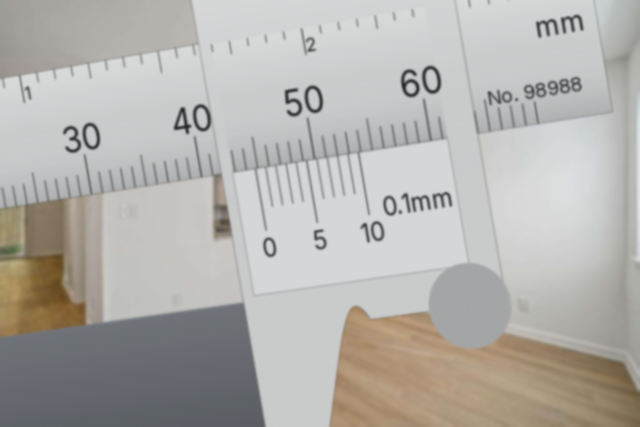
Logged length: 44.8; mm
